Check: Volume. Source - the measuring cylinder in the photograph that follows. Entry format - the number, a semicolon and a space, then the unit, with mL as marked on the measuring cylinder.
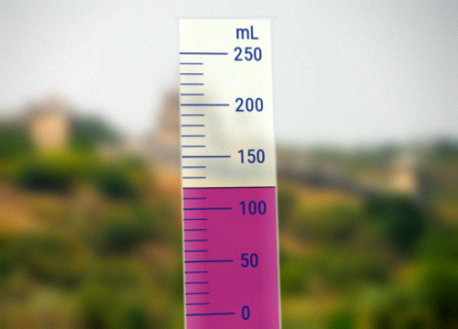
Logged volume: 120; mL
